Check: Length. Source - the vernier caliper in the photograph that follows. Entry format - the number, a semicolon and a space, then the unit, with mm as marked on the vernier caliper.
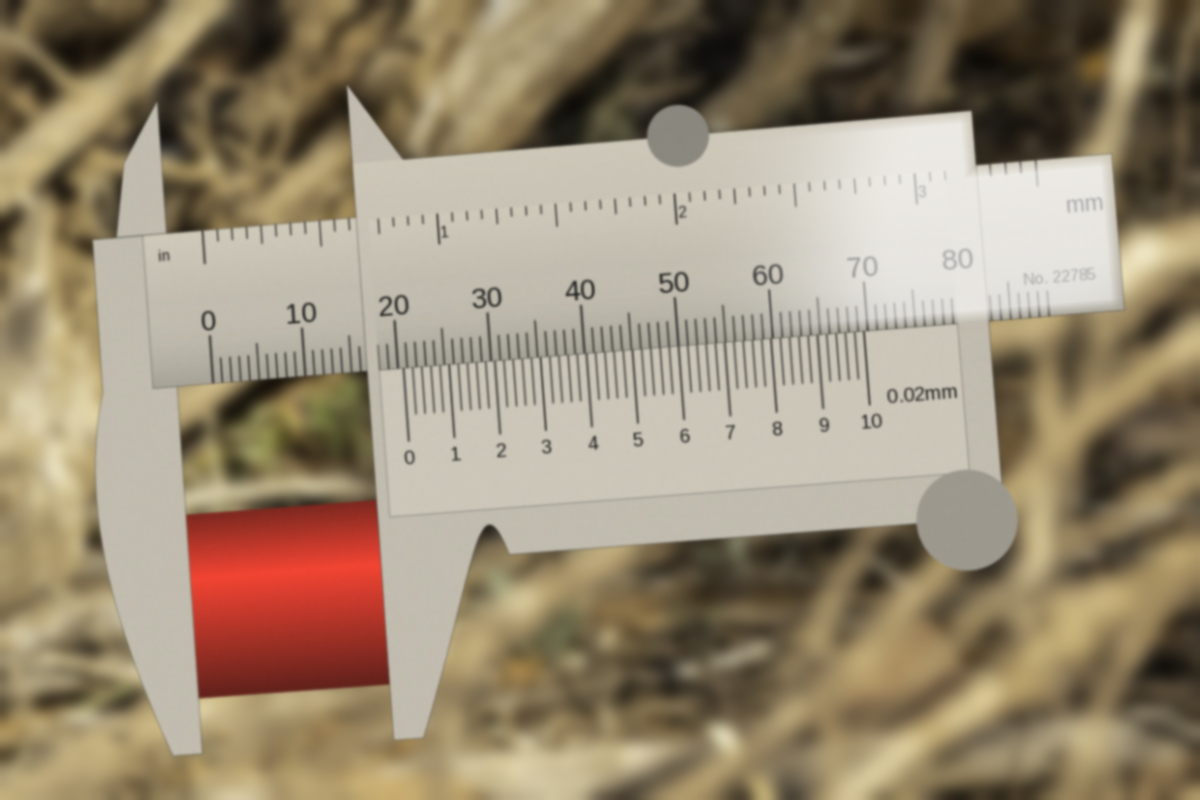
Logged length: 20.6; mm
